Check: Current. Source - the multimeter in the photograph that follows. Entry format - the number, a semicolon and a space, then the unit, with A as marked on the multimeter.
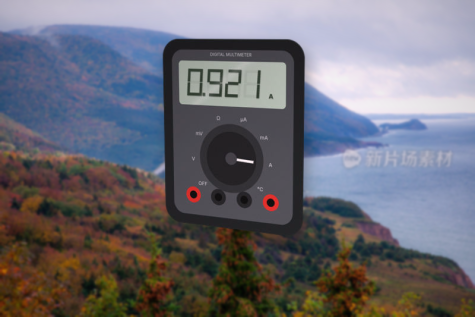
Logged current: 0.921; A
